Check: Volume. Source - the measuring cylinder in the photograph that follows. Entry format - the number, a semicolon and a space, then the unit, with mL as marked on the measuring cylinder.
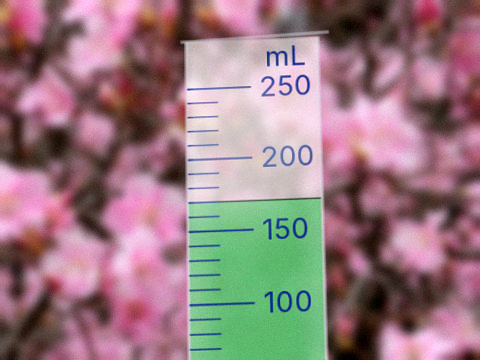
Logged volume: 170; mL
